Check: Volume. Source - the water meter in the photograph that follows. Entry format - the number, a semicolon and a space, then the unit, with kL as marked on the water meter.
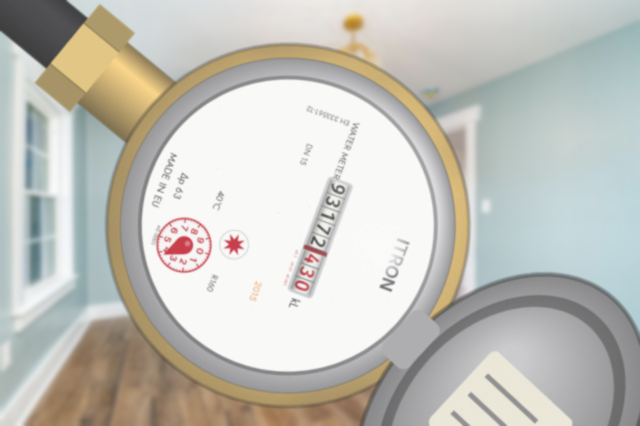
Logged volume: 93172.4303; kL
